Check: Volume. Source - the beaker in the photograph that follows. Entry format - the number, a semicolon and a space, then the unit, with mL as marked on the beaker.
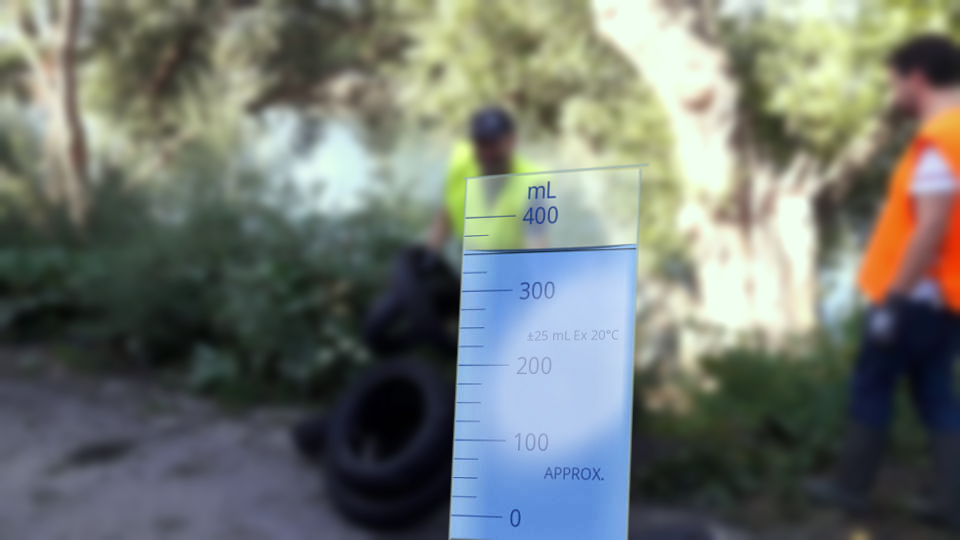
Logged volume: 350; mL
